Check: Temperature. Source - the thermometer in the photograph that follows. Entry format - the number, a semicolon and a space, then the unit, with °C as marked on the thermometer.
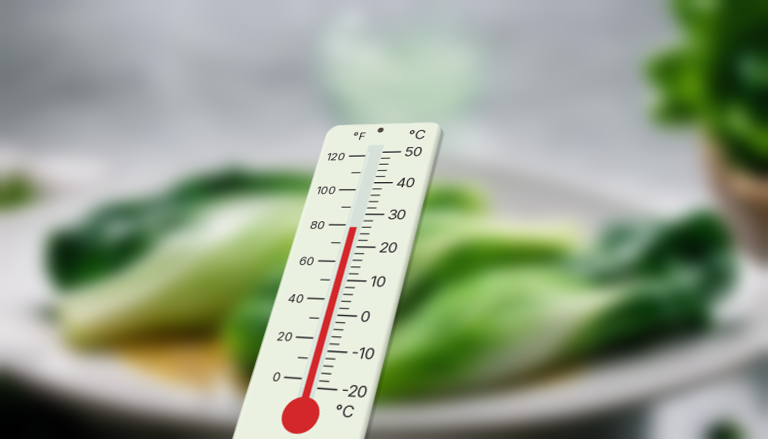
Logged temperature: 26; °C
